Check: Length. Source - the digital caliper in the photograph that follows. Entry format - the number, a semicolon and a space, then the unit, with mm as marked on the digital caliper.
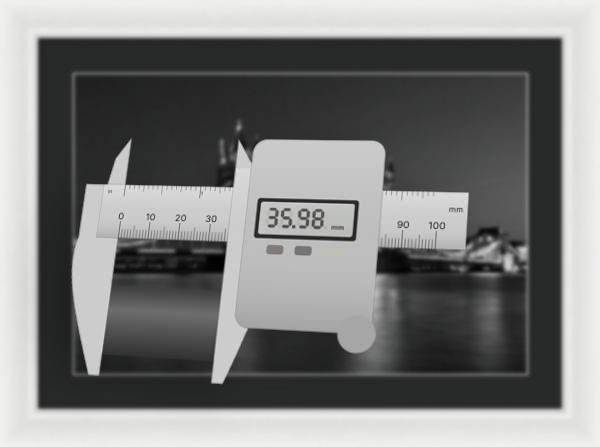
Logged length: 35.98; mm
